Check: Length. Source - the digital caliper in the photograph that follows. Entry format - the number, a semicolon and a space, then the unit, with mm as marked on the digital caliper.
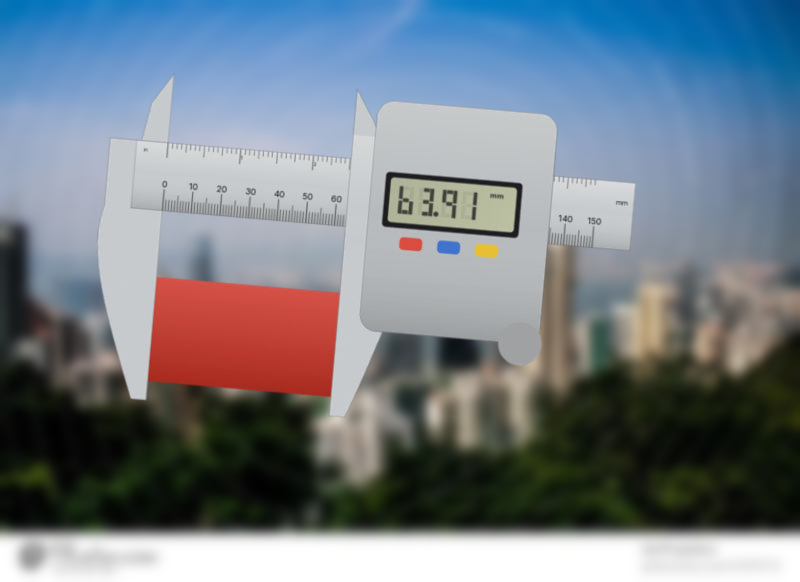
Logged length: 63.91; mm
